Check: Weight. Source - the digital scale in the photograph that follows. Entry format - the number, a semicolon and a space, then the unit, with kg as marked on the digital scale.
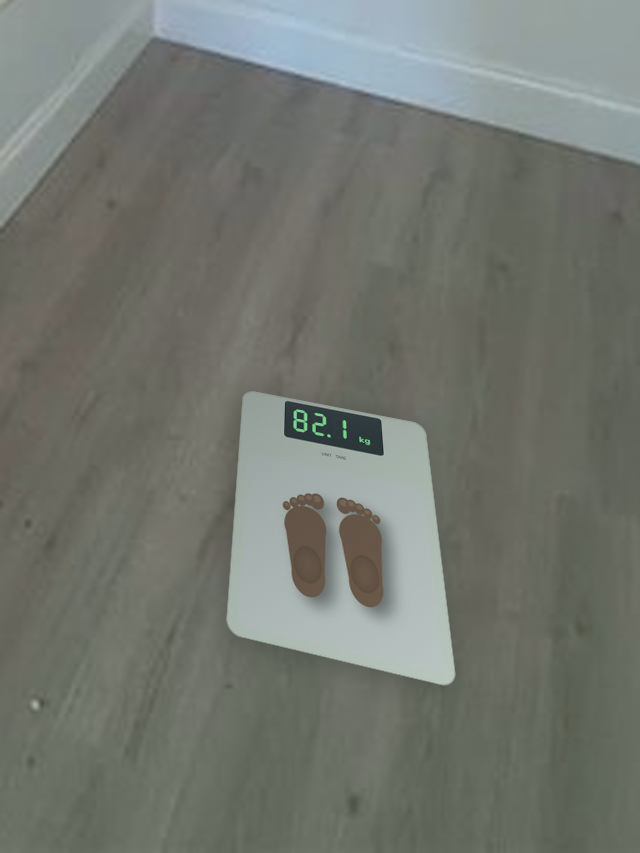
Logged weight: 82.1; kg
